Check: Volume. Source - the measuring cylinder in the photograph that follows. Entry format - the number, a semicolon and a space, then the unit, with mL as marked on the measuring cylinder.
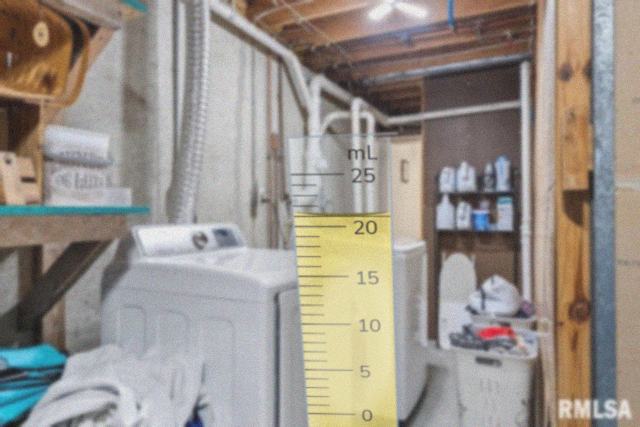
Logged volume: 21; mL
